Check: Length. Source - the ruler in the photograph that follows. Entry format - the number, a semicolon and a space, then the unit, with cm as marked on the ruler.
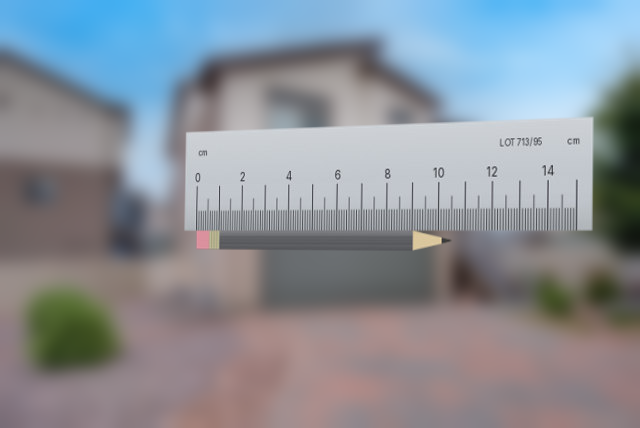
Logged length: 10.5; cm
